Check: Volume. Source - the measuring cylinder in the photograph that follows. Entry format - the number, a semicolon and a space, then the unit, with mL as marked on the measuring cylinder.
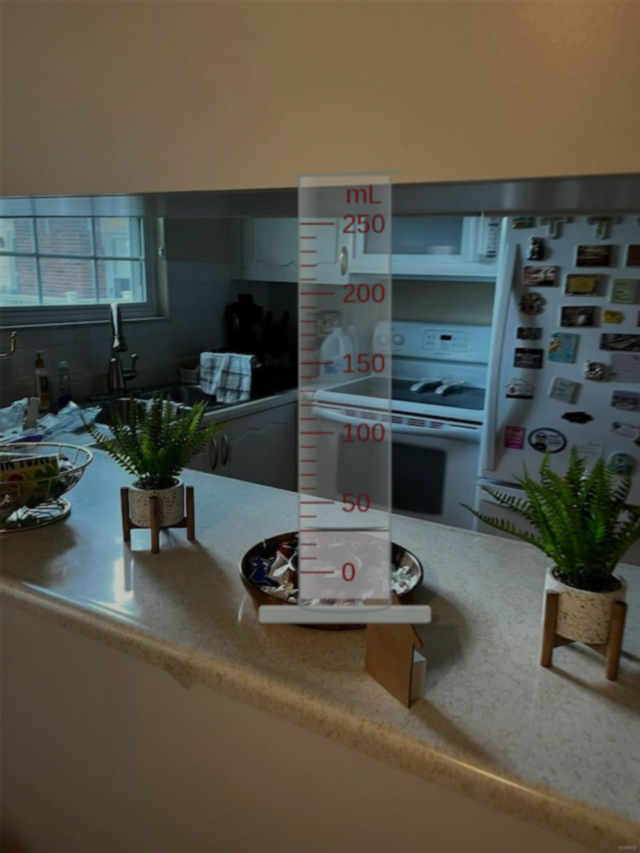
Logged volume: 30; mL
